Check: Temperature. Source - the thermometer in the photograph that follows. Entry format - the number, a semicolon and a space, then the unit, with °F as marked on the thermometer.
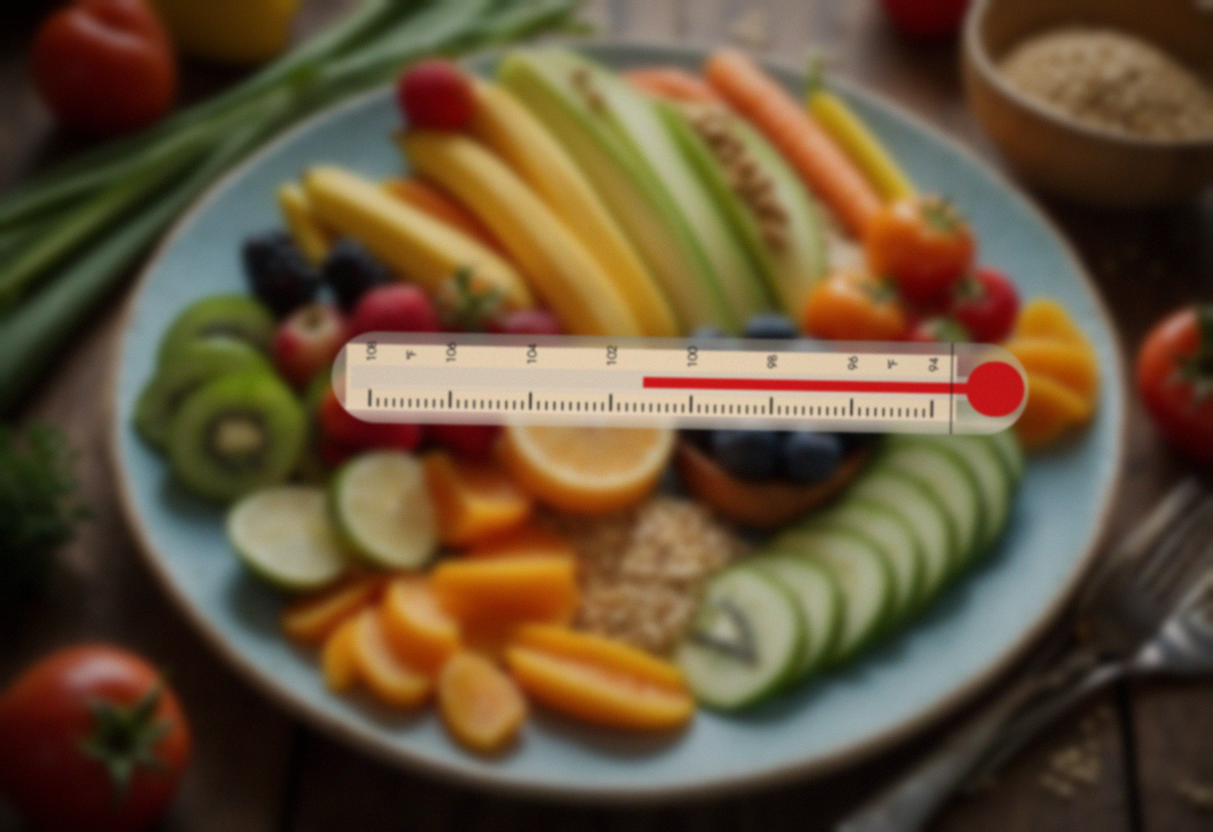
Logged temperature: 101.2; °F
